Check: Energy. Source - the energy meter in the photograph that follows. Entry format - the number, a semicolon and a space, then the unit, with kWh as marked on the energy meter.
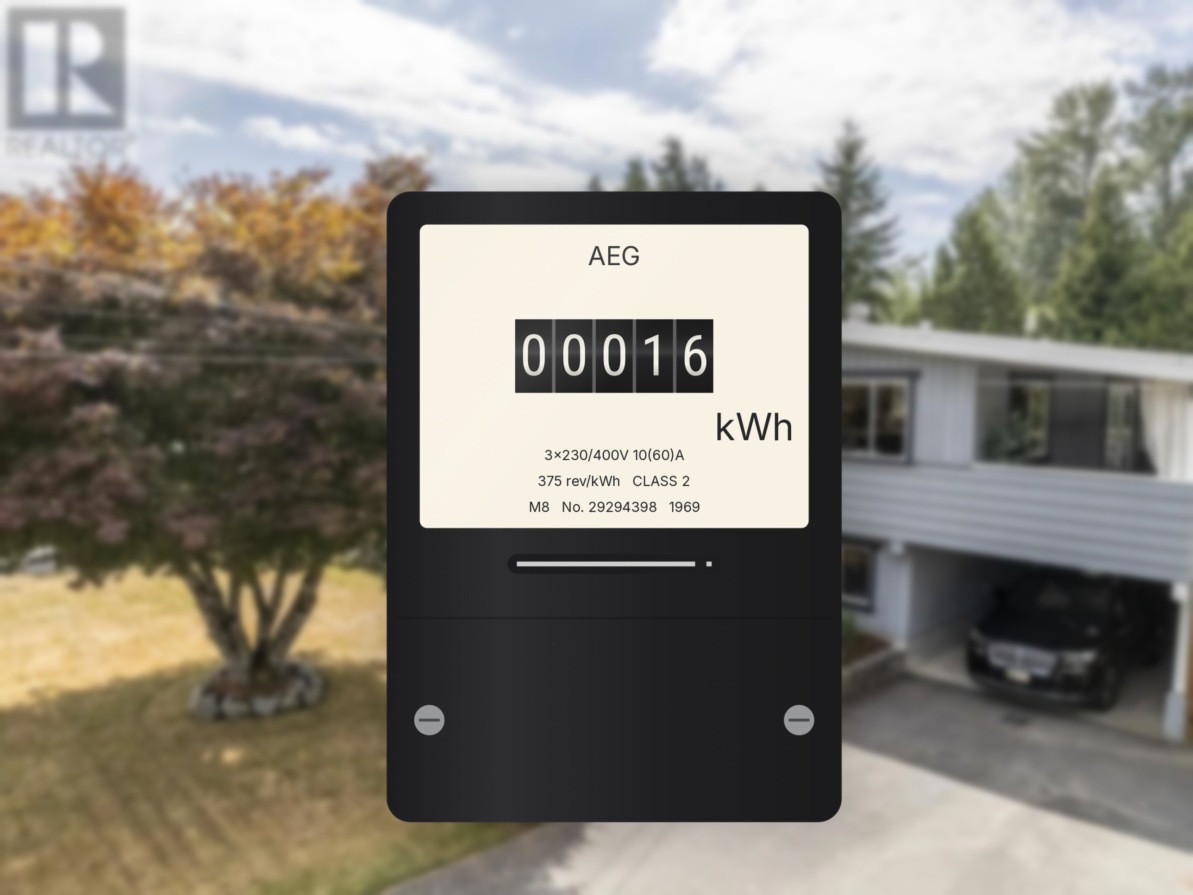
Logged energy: 16; kWh
